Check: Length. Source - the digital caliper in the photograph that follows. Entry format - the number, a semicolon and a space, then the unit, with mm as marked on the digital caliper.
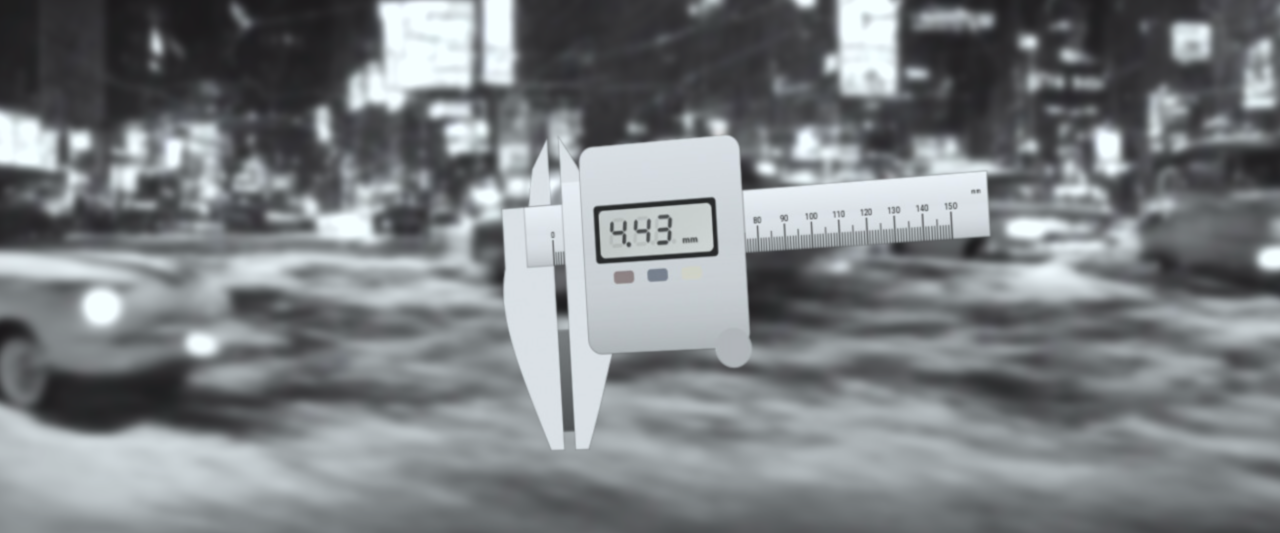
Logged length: 4.43; mm
